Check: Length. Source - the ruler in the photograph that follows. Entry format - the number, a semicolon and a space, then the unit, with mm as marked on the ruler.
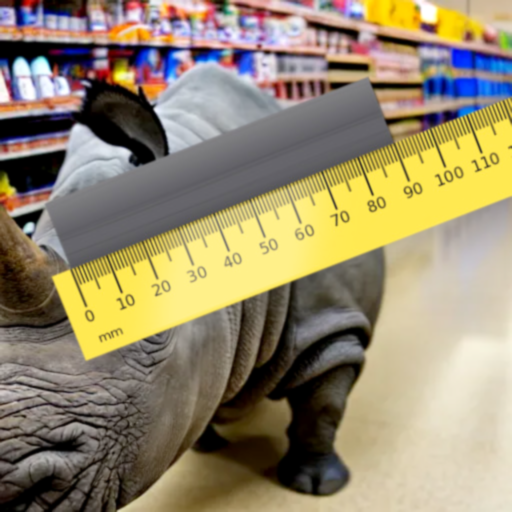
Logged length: 90; mm
